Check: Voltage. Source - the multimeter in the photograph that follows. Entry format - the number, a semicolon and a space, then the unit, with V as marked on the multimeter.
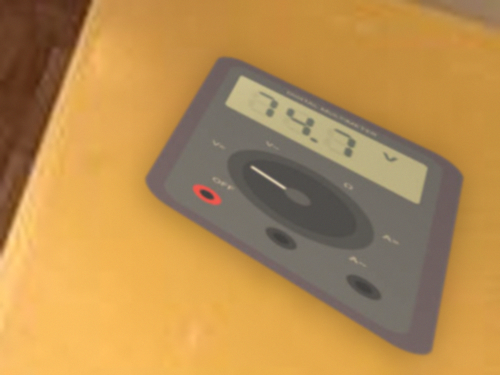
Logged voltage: 74.7; V
